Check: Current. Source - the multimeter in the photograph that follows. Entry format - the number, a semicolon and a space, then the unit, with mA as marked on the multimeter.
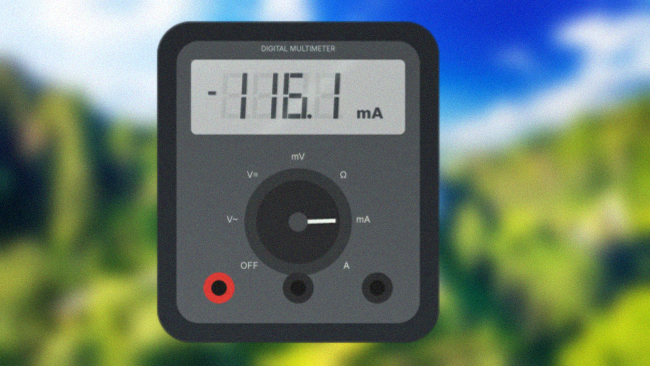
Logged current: -116.1; mA
